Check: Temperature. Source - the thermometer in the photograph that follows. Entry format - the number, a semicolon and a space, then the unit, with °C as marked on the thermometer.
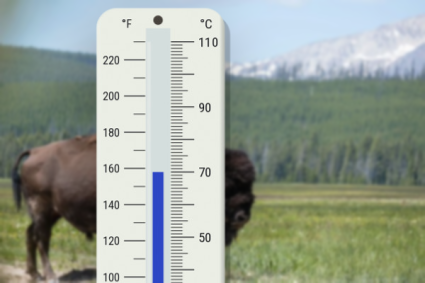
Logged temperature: 70; °C
